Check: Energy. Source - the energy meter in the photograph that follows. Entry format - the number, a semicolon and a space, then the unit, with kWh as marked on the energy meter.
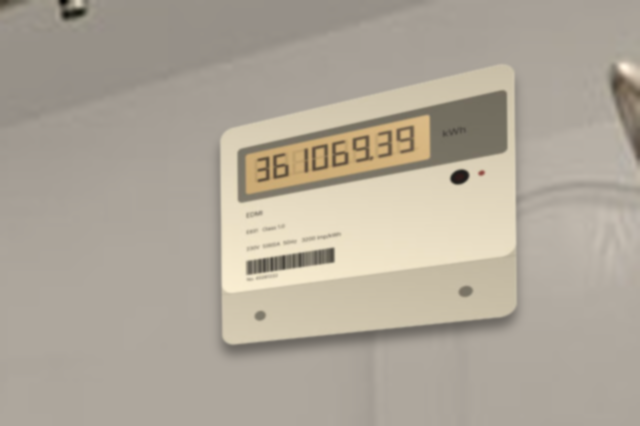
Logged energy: 361069.39; kWh
